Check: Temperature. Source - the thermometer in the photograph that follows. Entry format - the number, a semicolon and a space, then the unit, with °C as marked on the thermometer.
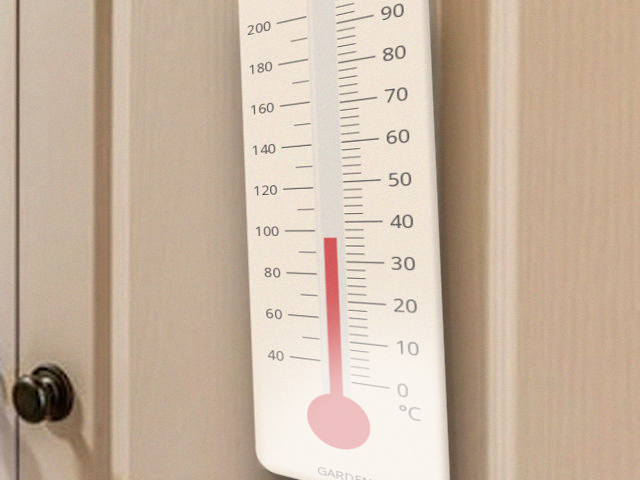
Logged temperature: 36; °C
